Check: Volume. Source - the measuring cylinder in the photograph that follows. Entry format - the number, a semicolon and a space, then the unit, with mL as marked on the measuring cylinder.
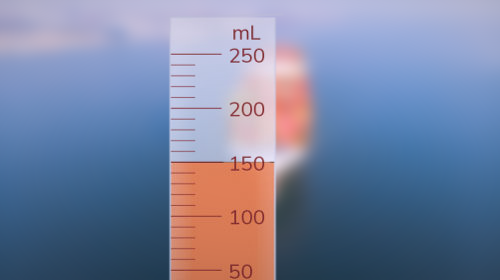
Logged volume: 150; mL
